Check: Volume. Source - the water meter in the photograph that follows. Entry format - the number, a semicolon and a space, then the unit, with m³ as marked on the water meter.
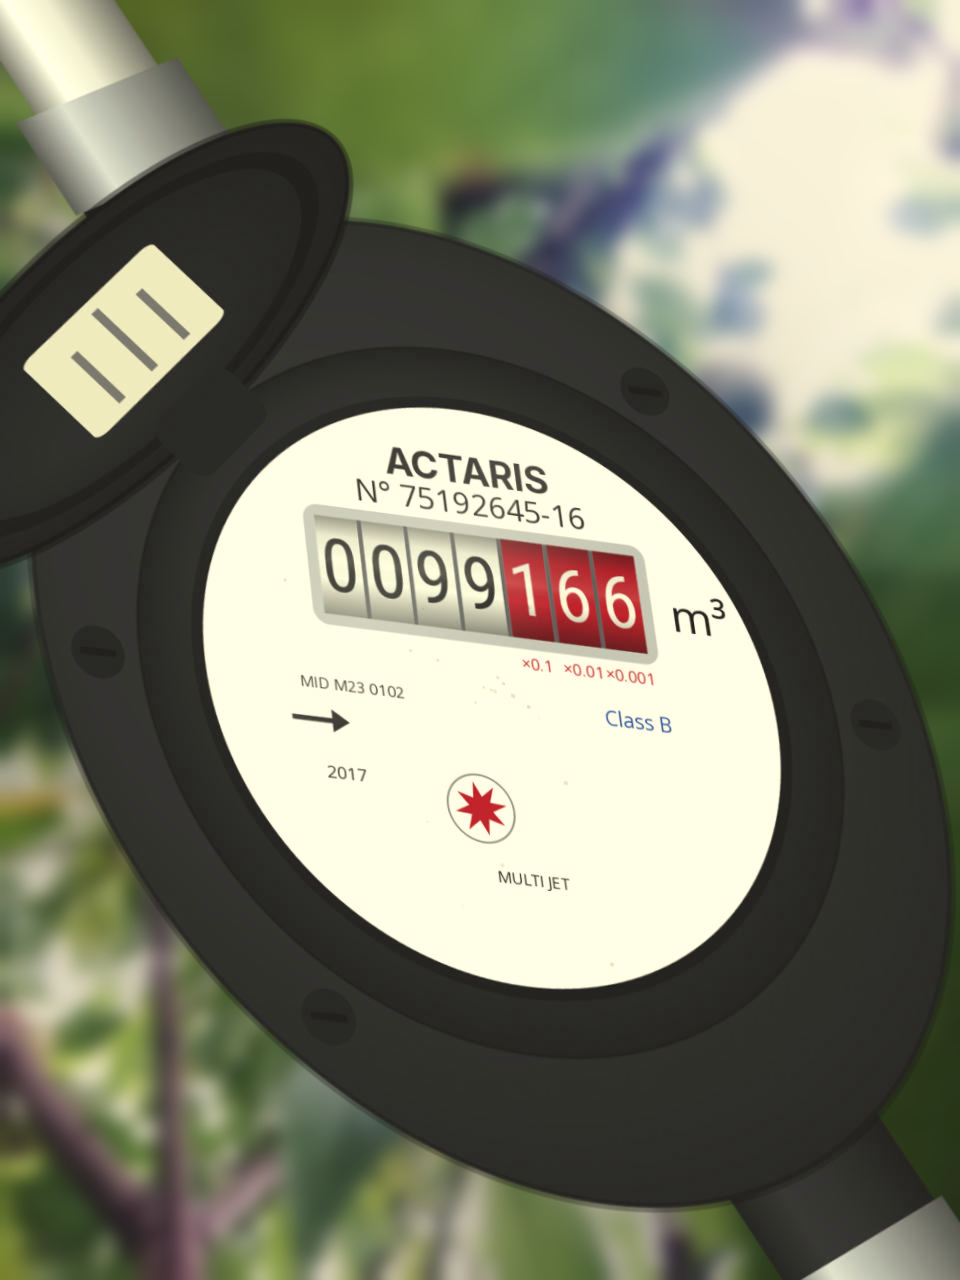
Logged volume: 99.166; m³
